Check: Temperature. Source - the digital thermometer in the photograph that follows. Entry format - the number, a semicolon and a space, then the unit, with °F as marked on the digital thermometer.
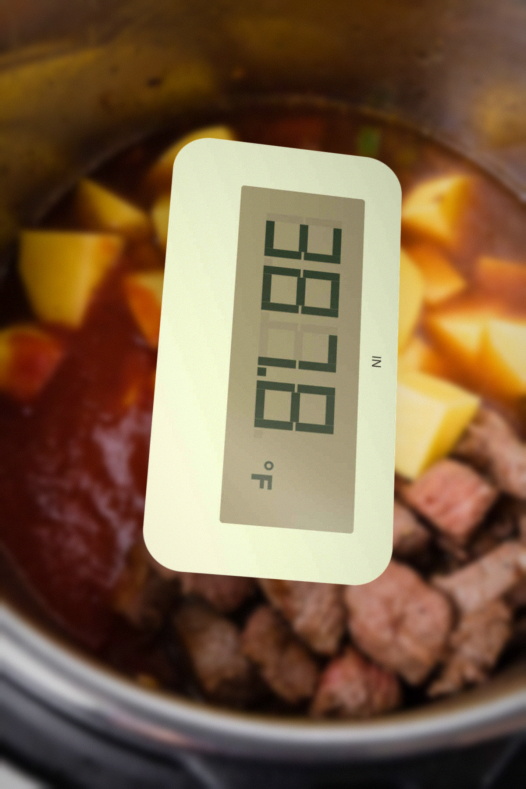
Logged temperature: 387.8; °F
